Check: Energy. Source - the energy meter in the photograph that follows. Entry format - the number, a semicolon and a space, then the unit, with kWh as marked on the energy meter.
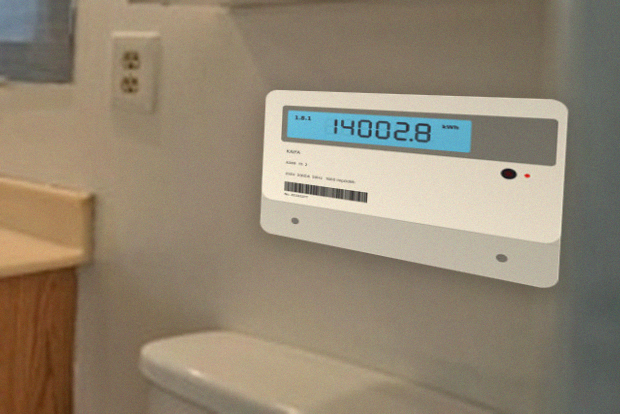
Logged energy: 14002.8; kWh
